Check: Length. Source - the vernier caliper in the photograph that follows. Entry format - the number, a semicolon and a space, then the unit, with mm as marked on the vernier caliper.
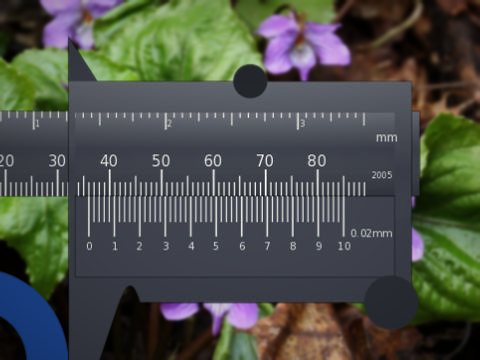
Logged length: 36.0; mm
